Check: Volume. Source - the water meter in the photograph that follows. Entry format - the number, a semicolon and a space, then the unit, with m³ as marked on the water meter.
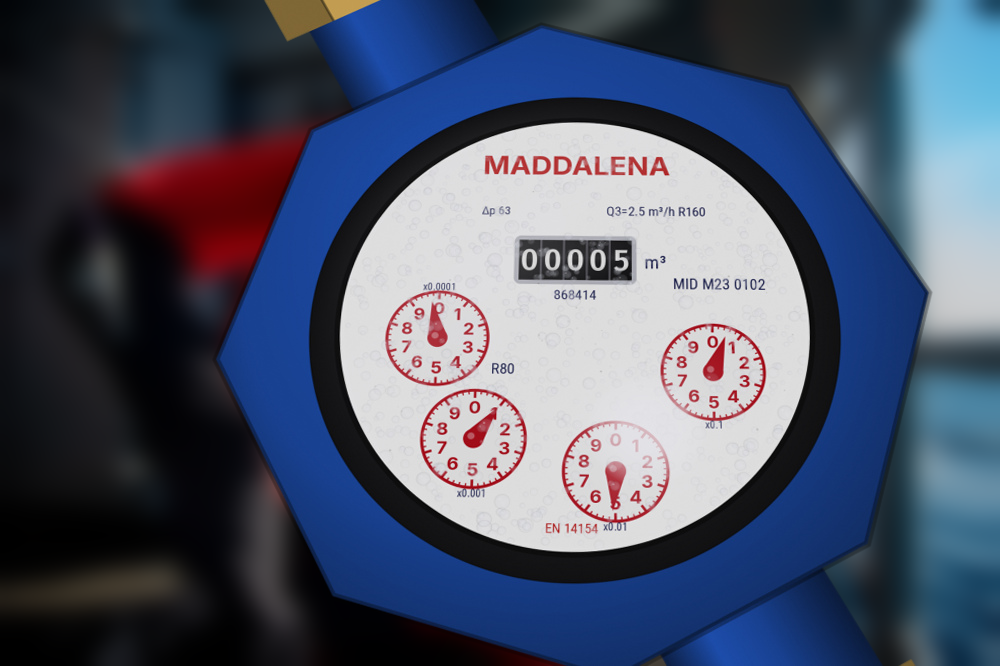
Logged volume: 5.0509; m³
